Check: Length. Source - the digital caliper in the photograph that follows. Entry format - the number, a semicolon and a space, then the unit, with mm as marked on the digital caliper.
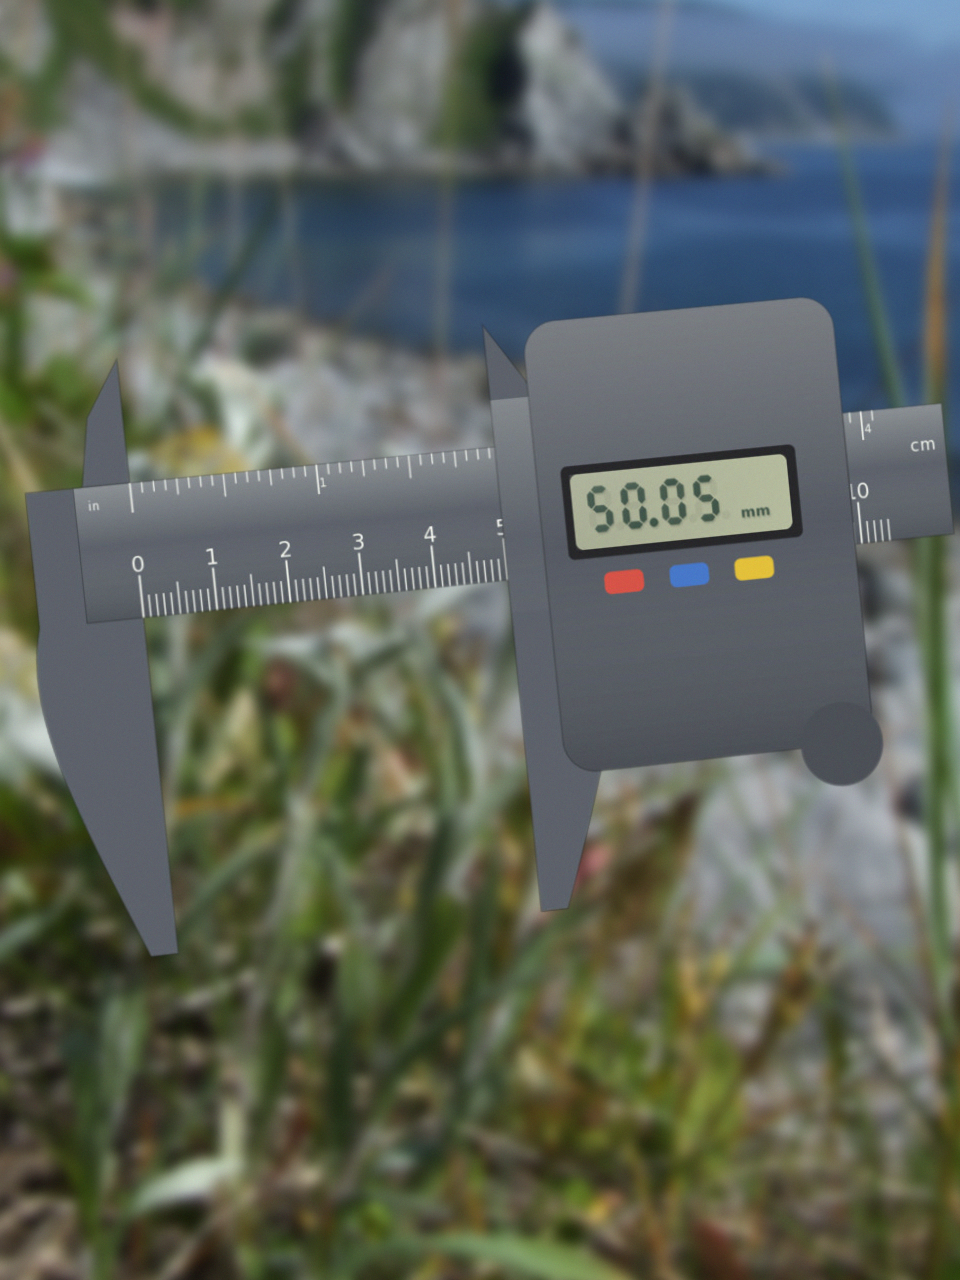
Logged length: 50.05; mm
